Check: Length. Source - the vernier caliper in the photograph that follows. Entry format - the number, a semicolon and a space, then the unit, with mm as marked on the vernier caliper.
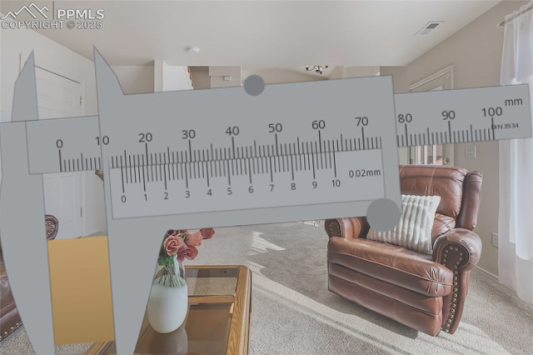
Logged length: 14.0; mm
